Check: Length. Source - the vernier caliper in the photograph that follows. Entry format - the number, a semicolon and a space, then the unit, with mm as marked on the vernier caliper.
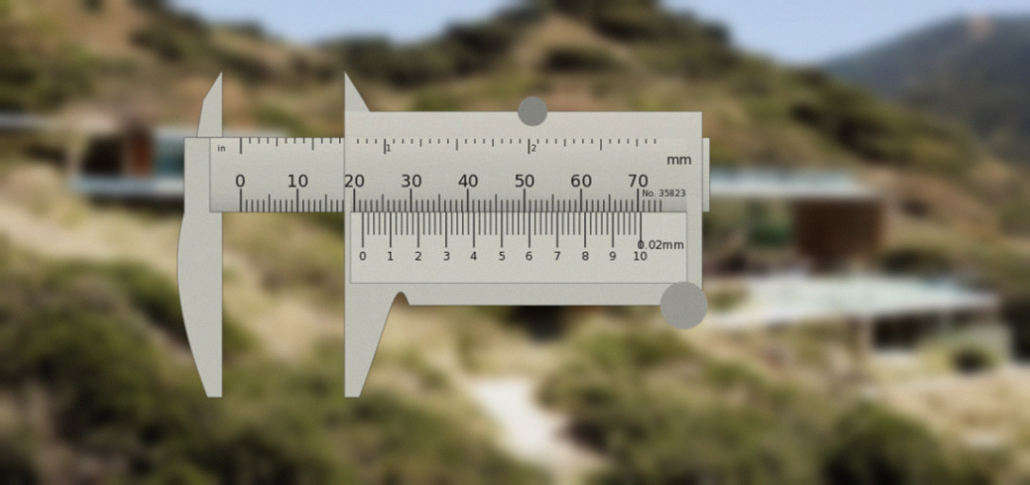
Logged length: 21.5; mm
